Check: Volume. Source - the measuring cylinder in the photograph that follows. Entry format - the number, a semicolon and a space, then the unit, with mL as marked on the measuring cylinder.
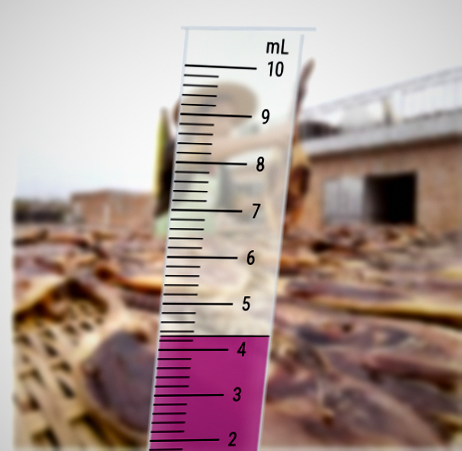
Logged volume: 4.3; mL
